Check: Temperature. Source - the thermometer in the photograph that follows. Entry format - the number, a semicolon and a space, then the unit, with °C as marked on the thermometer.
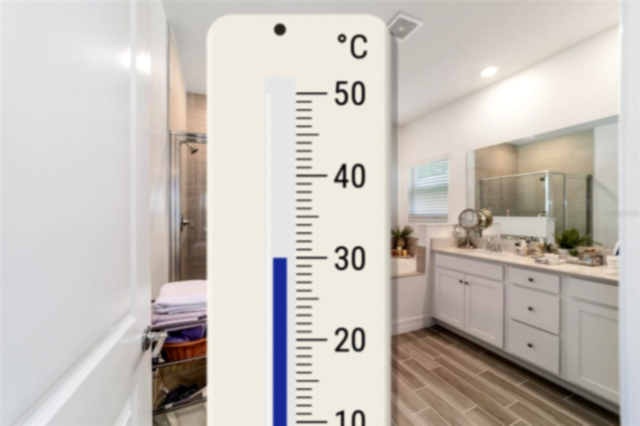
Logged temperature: 30; °C
